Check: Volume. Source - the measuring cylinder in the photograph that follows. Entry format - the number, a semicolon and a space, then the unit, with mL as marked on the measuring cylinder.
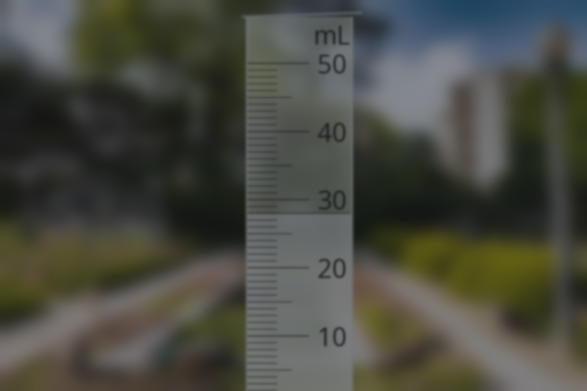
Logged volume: 28; mL
